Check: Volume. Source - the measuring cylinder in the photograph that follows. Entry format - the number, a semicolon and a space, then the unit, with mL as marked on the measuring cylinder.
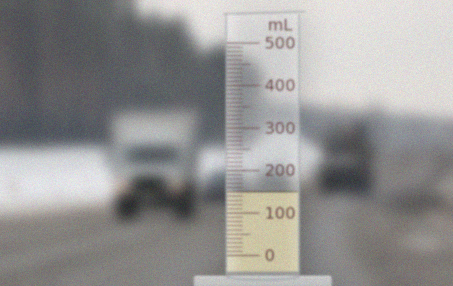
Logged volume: 150; mL
